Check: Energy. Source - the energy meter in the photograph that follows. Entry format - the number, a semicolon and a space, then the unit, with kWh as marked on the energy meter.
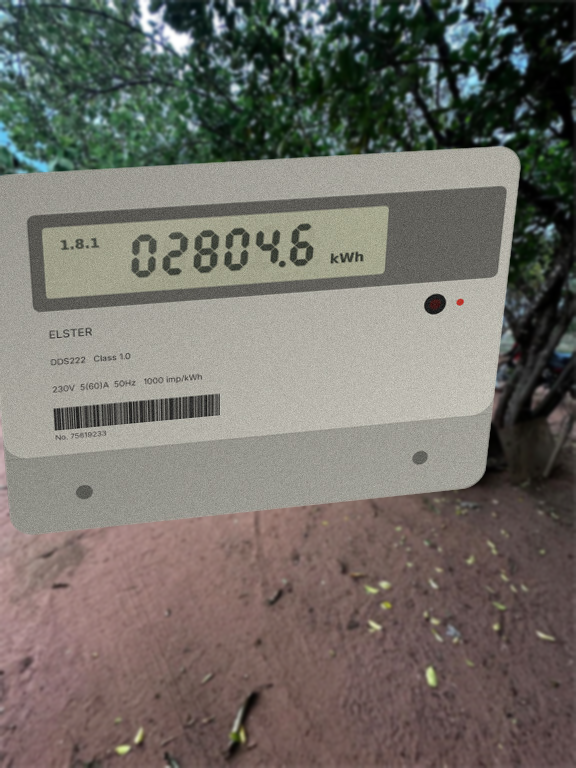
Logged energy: 2804.6; kWh
